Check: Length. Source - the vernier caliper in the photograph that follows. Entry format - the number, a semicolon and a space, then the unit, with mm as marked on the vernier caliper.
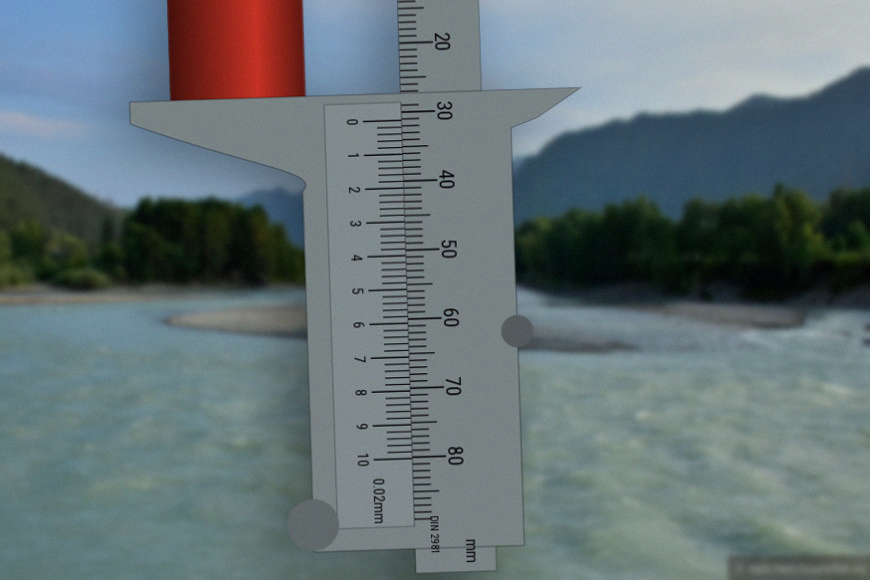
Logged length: 31.2; mm
